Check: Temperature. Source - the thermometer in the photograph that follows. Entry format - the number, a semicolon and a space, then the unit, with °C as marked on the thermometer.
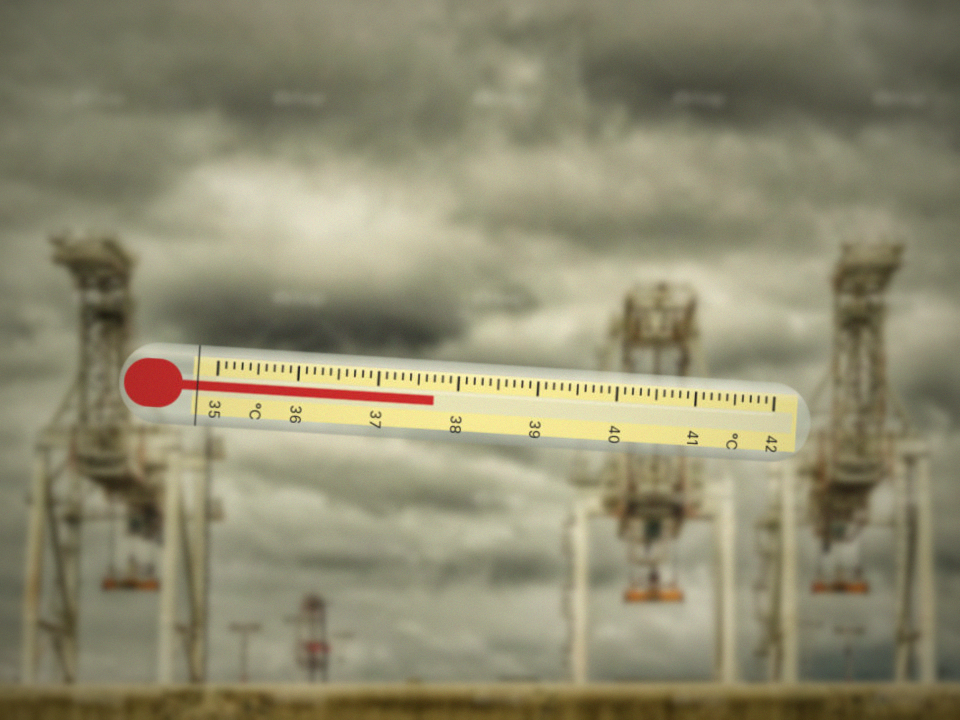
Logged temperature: 37.7; °C
